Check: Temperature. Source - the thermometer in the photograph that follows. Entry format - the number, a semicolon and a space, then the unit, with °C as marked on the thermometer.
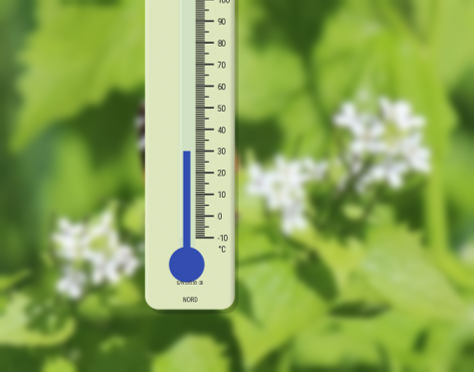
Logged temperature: 30; °C
